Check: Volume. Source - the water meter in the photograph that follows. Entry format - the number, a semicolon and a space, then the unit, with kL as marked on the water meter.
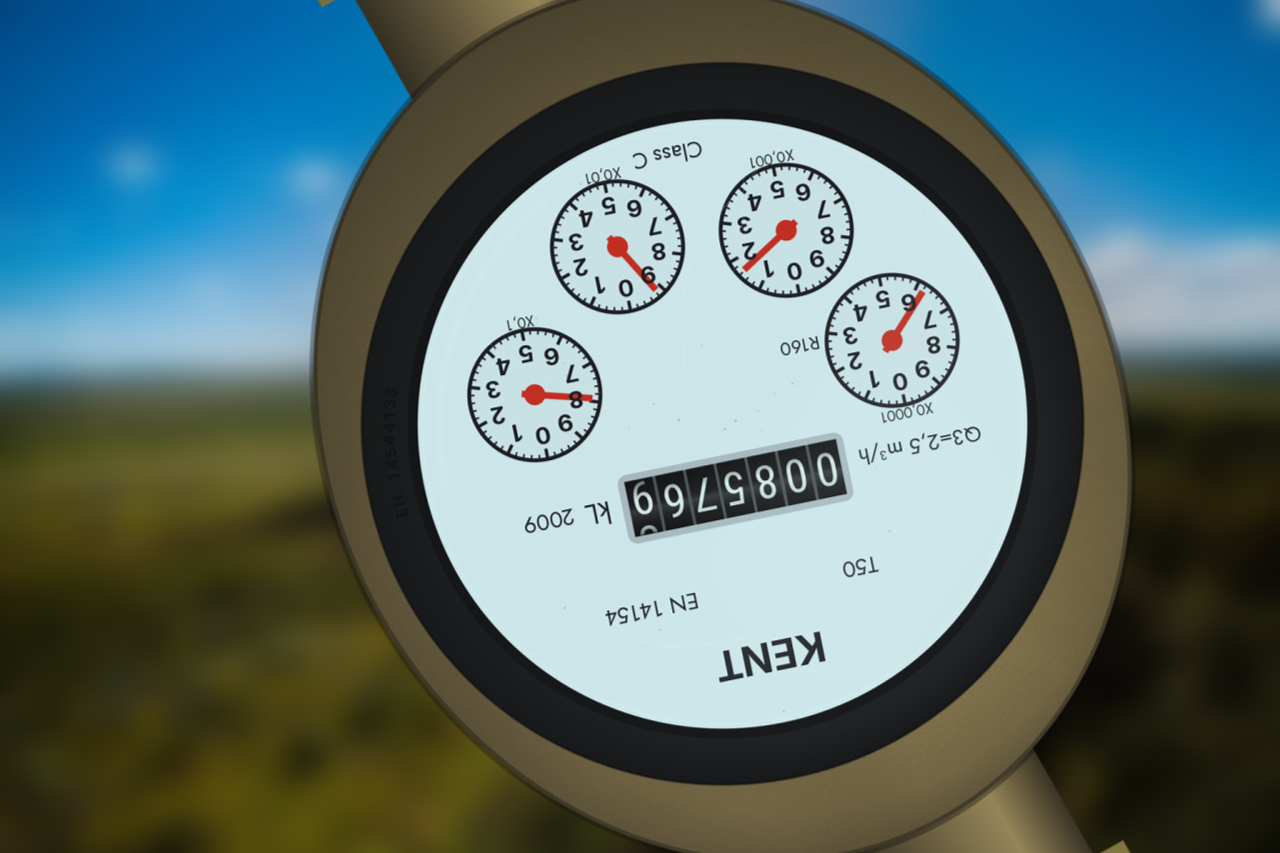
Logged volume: 85768.7916; kL
